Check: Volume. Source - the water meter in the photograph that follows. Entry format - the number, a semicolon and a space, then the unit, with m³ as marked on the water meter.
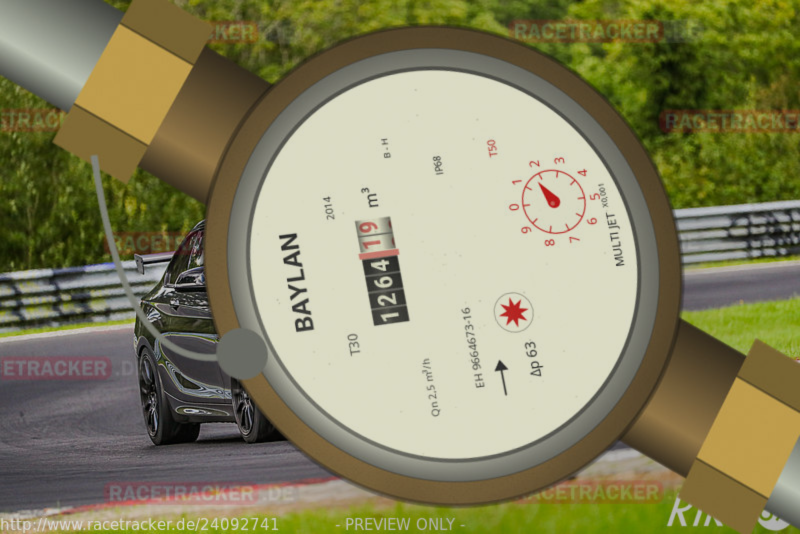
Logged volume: 1264.191; m³
